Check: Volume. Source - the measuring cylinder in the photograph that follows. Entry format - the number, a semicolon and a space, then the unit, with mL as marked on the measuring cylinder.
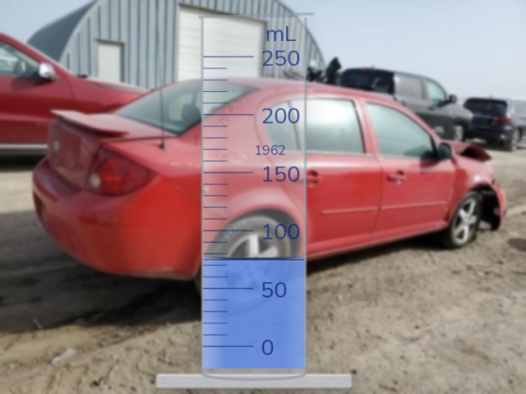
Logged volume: 75; mL
